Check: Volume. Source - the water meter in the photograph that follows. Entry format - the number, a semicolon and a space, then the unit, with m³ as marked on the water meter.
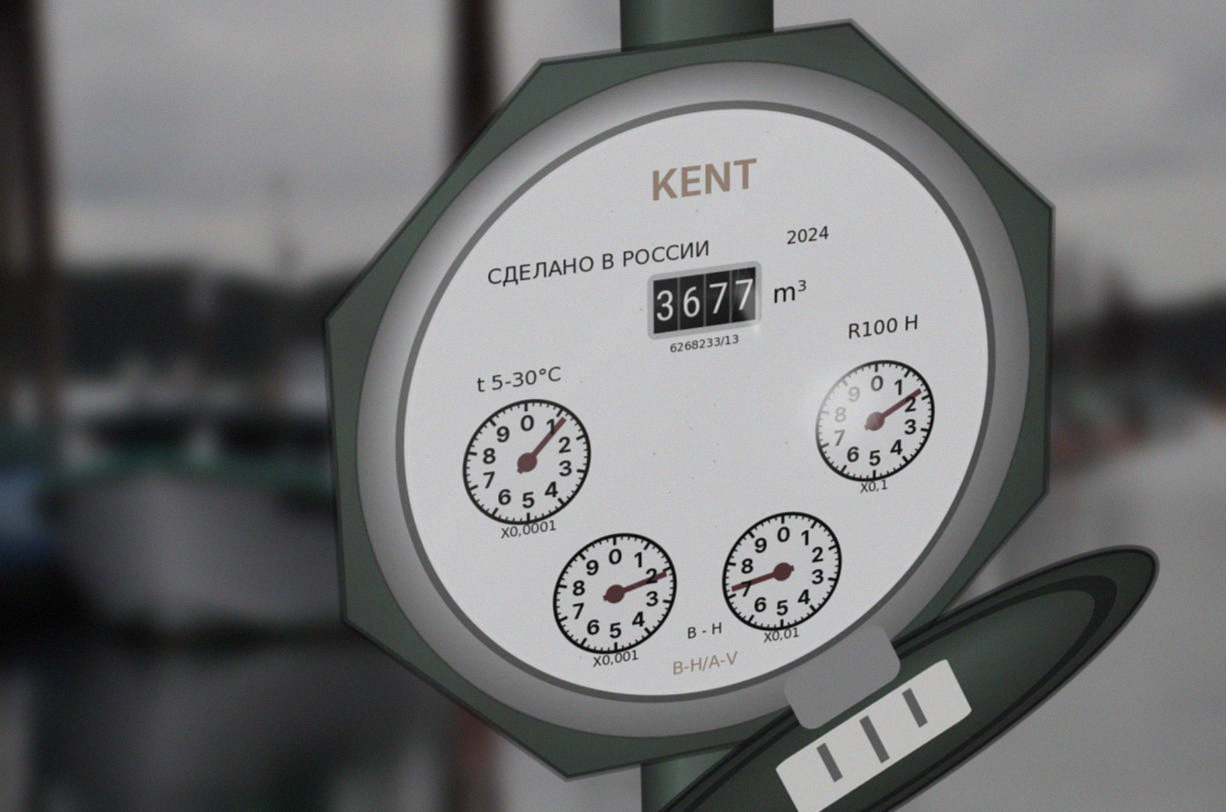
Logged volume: 3677.1721; m³
